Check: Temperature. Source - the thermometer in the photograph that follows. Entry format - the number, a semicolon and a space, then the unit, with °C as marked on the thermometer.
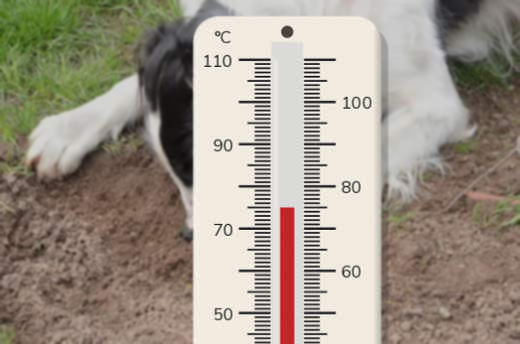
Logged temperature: 75; °C
